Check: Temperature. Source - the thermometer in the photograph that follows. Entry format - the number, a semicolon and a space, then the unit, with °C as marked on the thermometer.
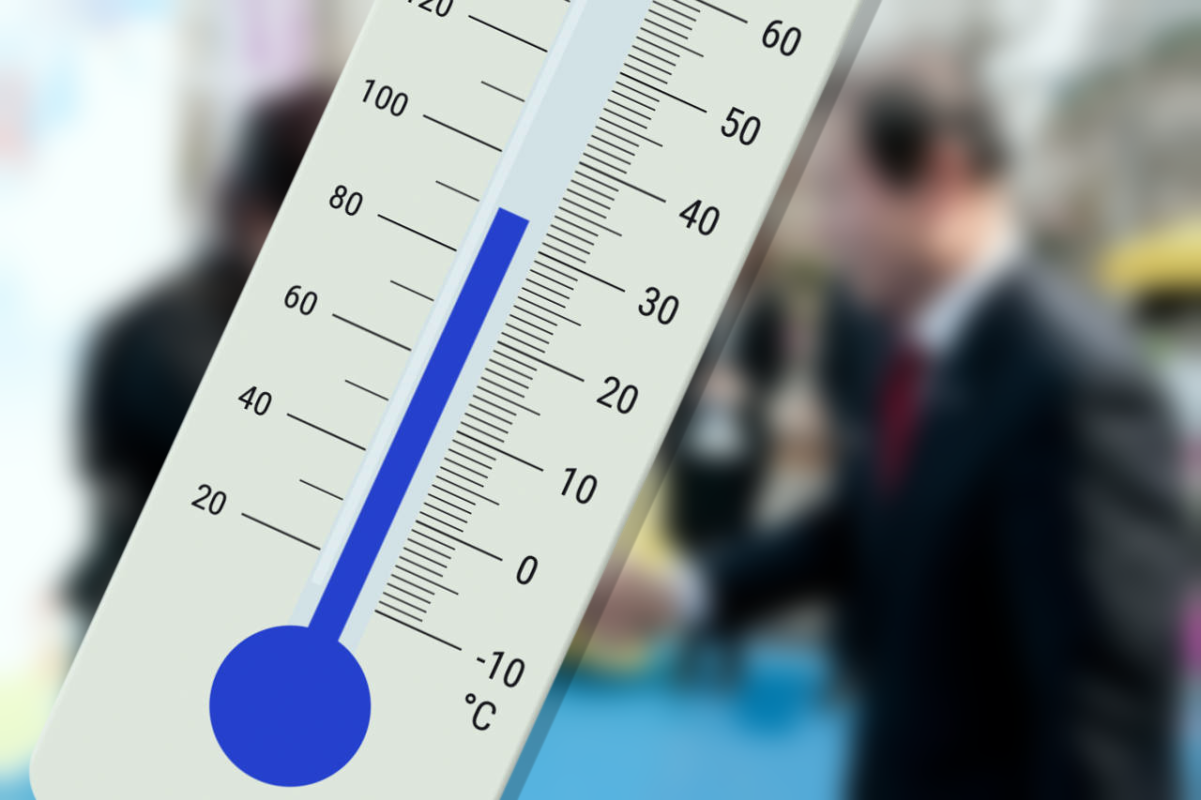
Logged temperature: 32.5; °C
